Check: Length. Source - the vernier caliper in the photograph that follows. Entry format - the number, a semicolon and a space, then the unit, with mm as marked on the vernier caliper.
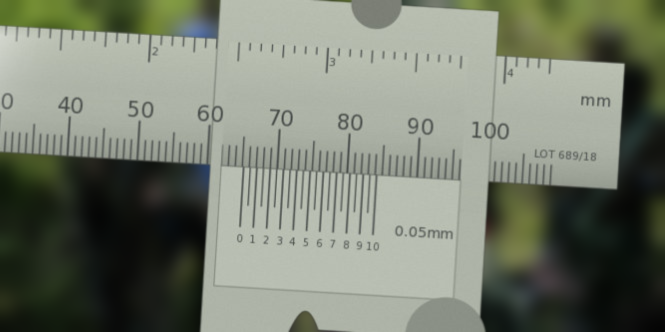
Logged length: 65.2; mm
